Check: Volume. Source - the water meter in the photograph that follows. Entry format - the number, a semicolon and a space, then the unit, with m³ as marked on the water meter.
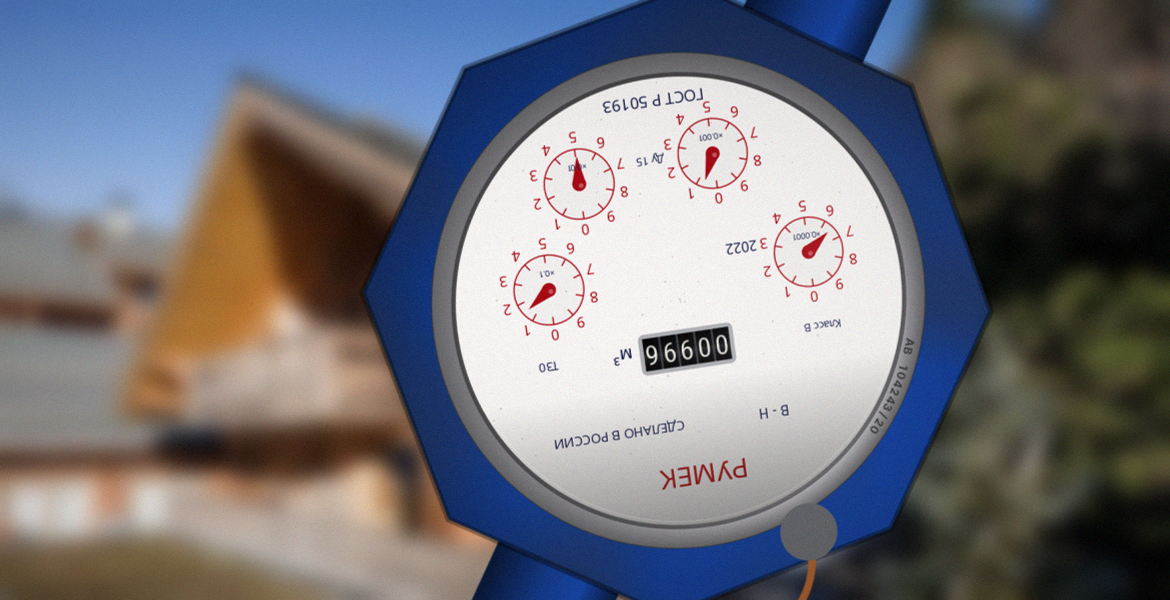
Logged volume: 996.1506; m³
